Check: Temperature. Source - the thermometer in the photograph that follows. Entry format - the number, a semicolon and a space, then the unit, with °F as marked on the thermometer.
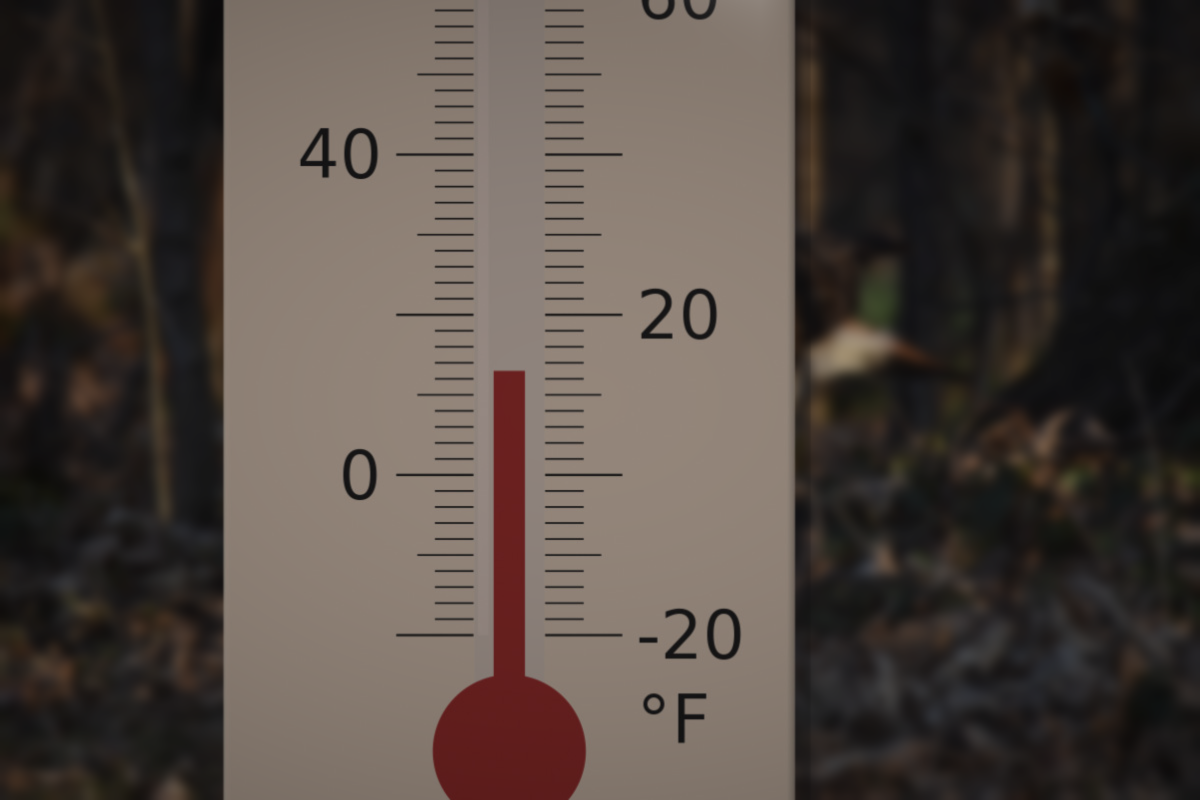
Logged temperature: 13; °F
